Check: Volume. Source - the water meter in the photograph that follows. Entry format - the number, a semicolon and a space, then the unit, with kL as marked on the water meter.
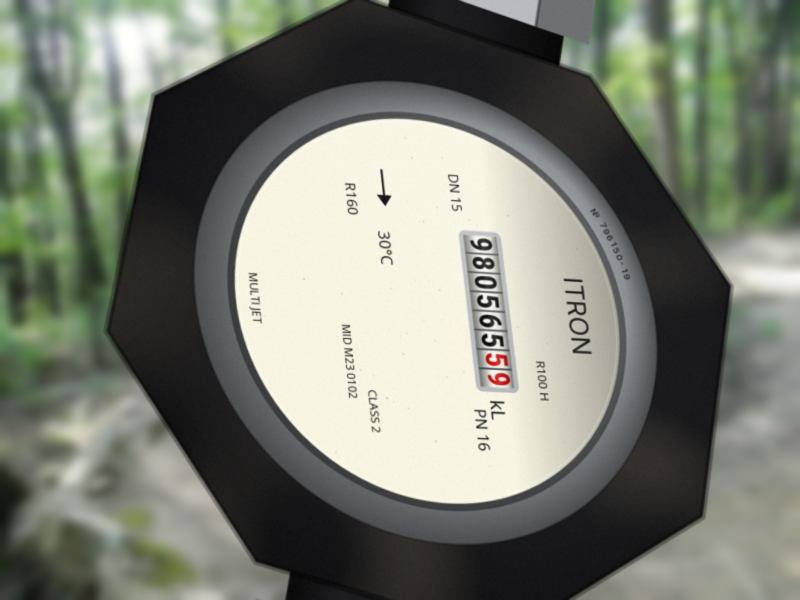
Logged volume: 980565.59; kL
